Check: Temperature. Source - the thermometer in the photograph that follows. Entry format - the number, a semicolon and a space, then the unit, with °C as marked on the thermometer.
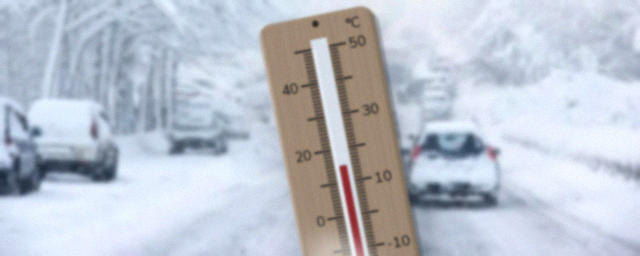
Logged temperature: 15; °C
